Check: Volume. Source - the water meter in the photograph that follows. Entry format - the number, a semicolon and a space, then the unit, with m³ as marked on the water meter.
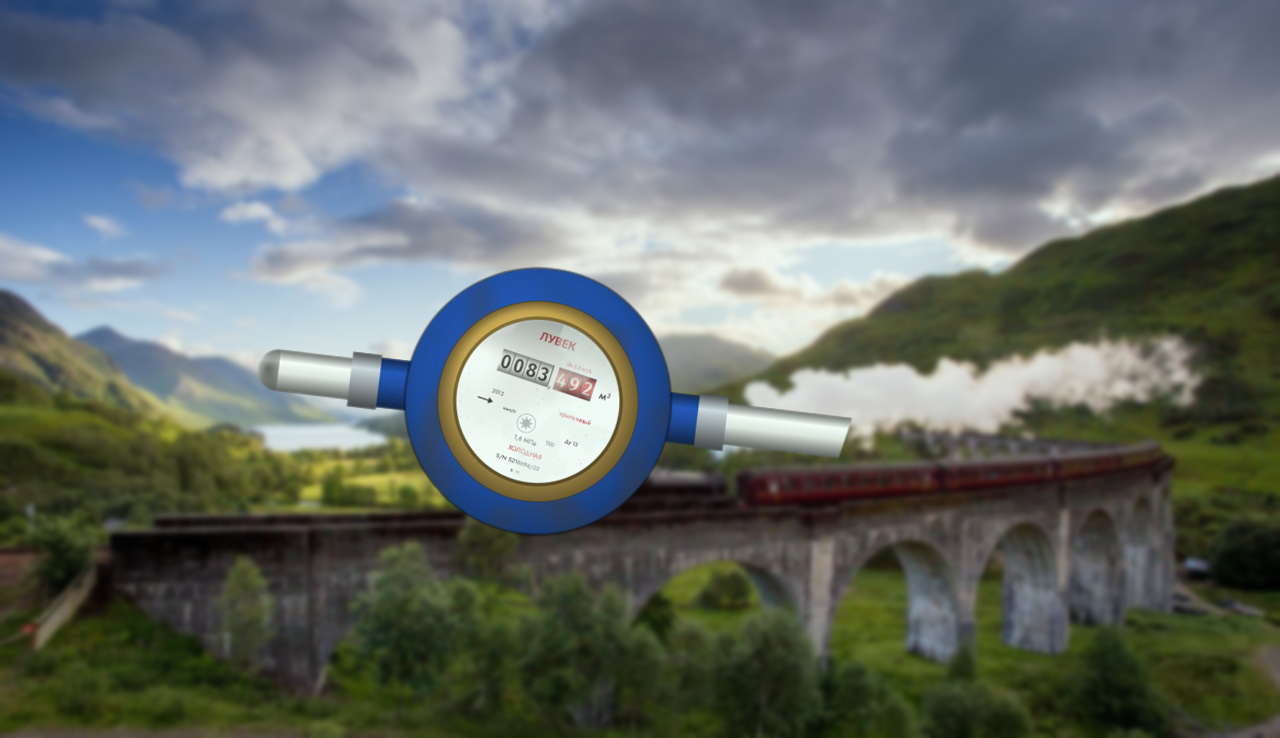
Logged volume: 83.492; m³
